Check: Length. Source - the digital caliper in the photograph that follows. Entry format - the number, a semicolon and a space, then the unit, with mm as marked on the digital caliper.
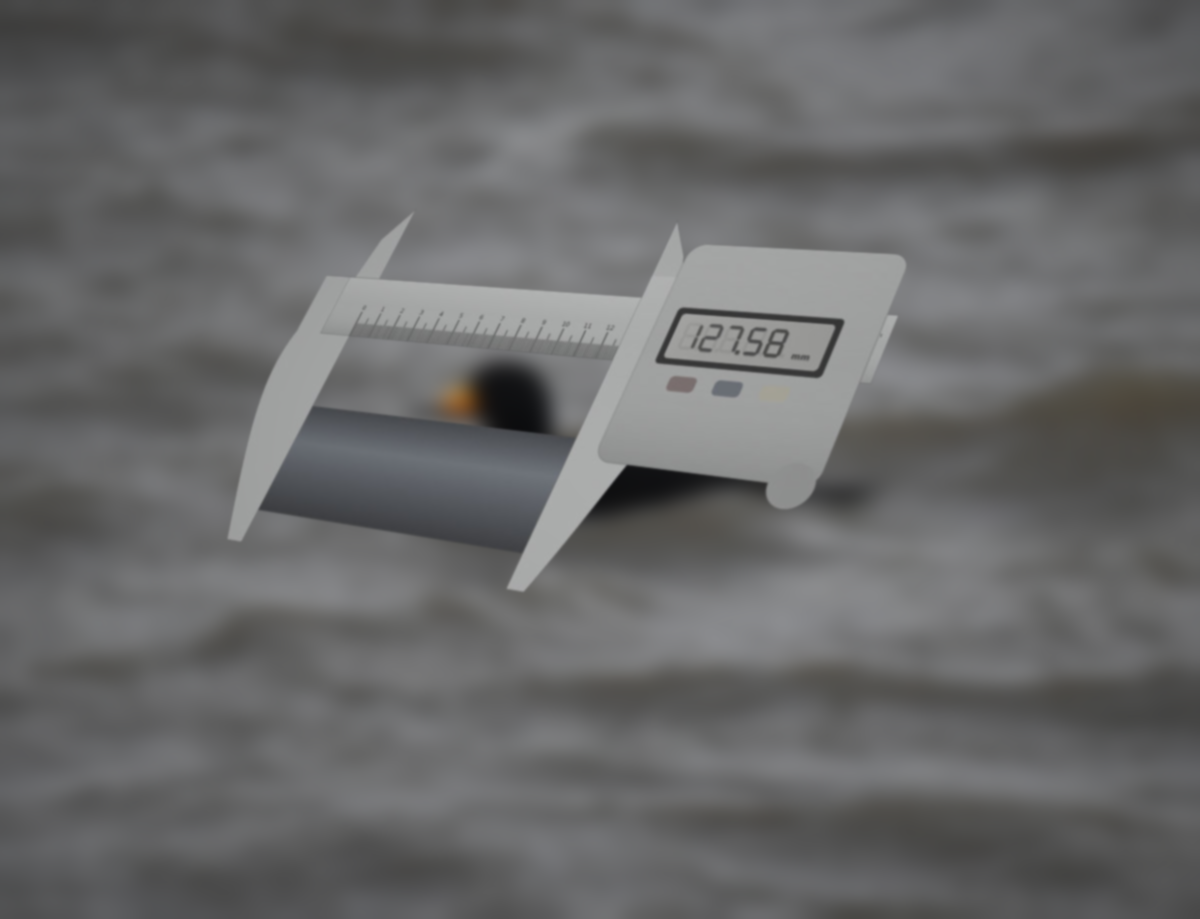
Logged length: 127.58; mm
